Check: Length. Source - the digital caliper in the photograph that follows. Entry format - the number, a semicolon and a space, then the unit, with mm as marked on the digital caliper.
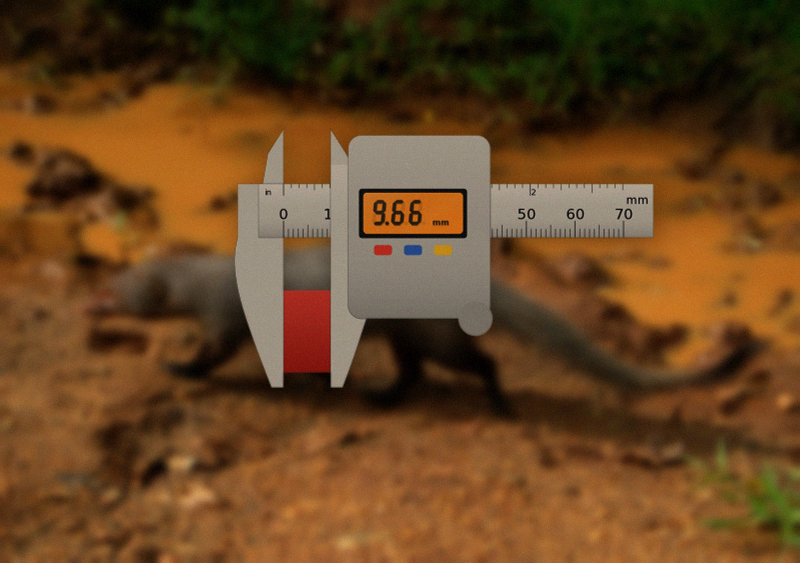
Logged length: 9.66; mm
